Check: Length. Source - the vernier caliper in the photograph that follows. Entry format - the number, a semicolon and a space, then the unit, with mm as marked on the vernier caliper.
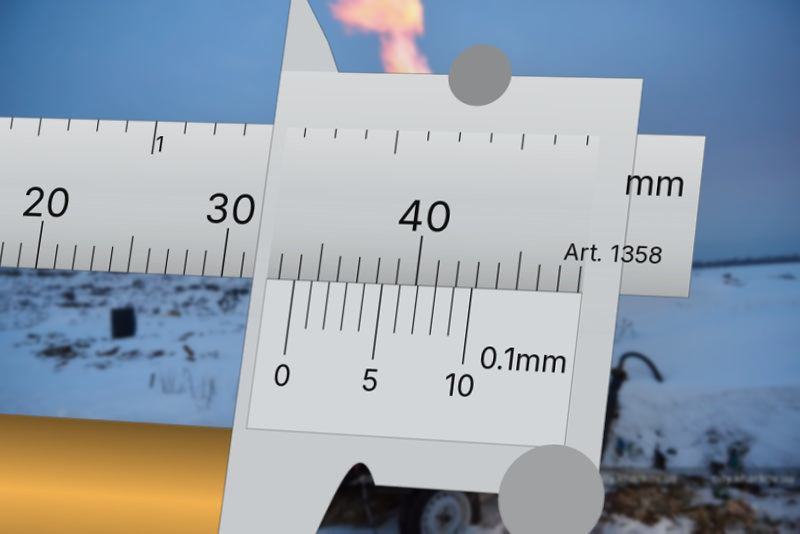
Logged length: 33.8; mm
